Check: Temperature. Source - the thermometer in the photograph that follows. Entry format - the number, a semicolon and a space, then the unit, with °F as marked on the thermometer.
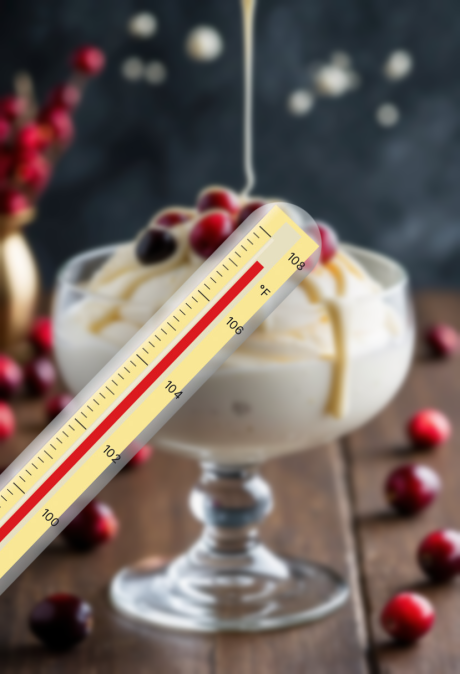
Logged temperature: 107.4; °F
